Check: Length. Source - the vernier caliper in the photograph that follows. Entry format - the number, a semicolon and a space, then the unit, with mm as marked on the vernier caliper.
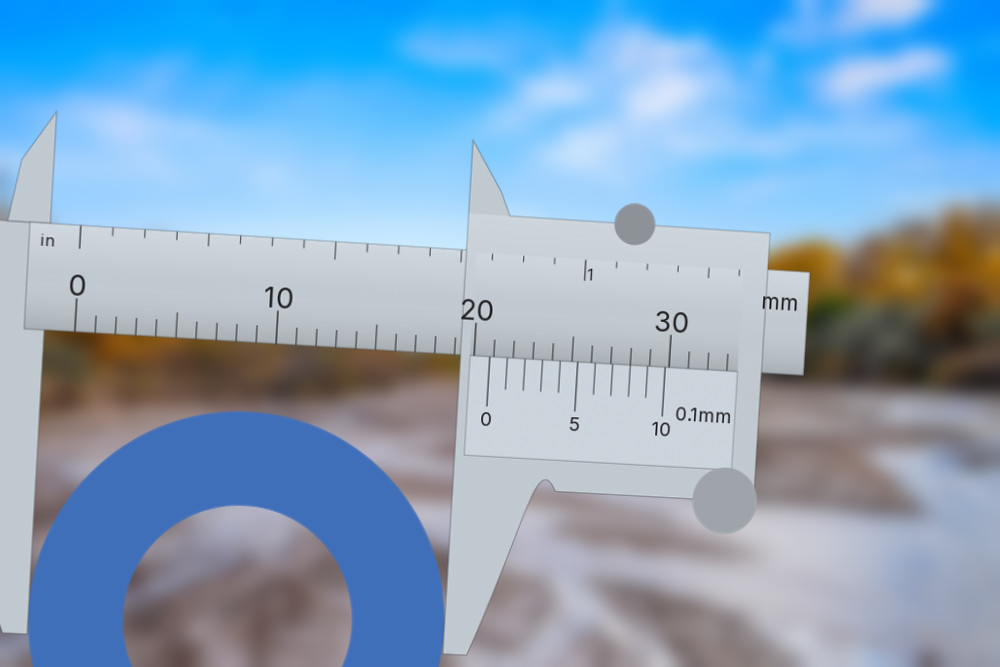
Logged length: 20.8; mm
